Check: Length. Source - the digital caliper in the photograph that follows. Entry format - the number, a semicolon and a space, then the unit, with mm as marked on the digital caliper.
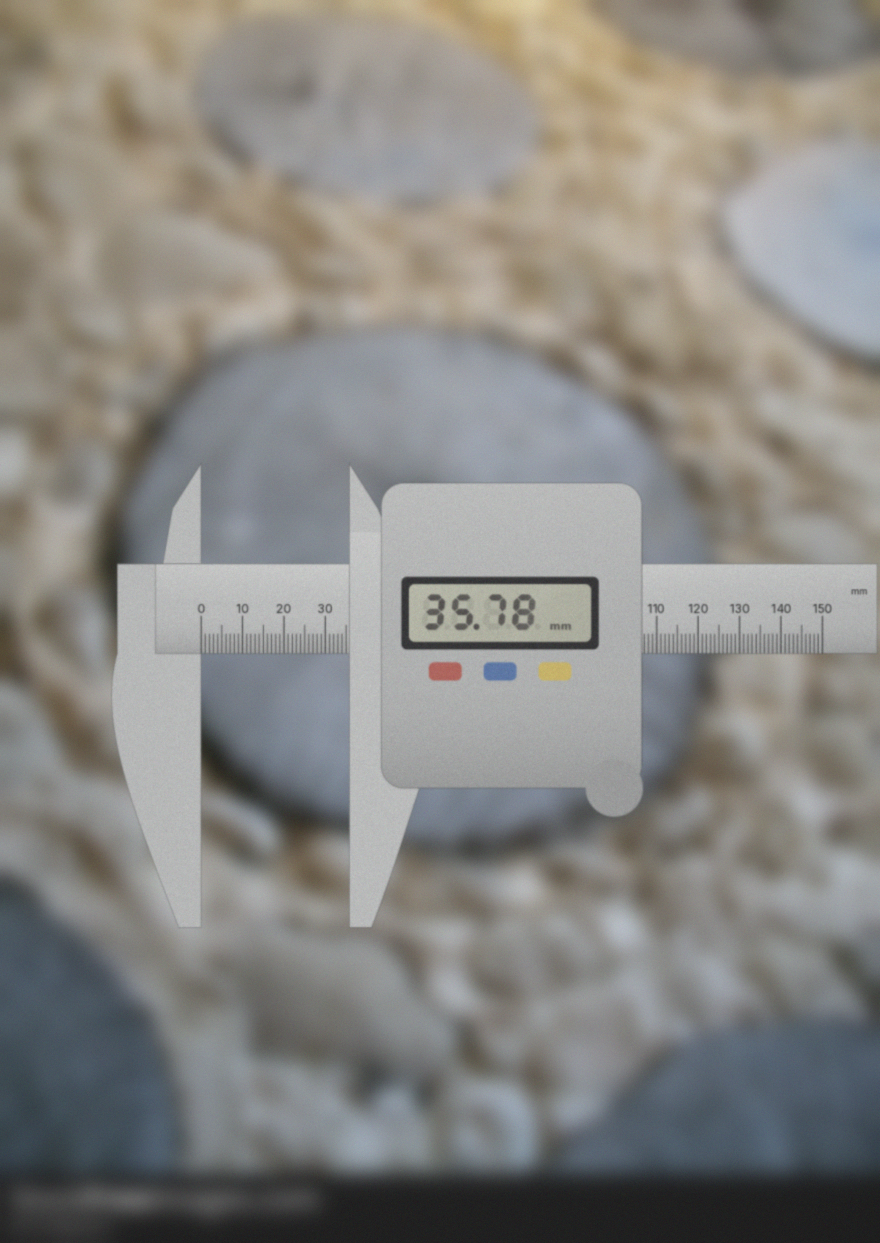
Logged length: 35.78; mm
